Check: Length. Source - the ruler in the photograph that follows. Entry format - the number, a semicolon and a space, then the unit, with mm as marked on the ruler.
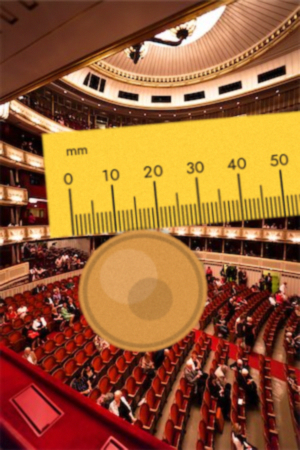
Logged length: 30; mm
